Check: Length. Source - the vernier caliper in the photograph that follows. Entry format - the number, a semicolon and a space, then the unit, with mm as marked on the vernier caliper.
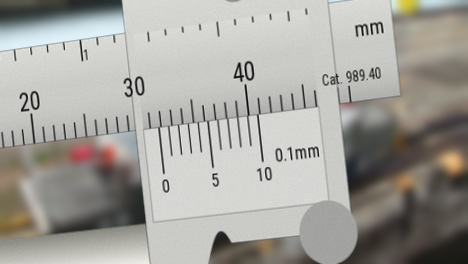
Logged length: 31.8; mm
